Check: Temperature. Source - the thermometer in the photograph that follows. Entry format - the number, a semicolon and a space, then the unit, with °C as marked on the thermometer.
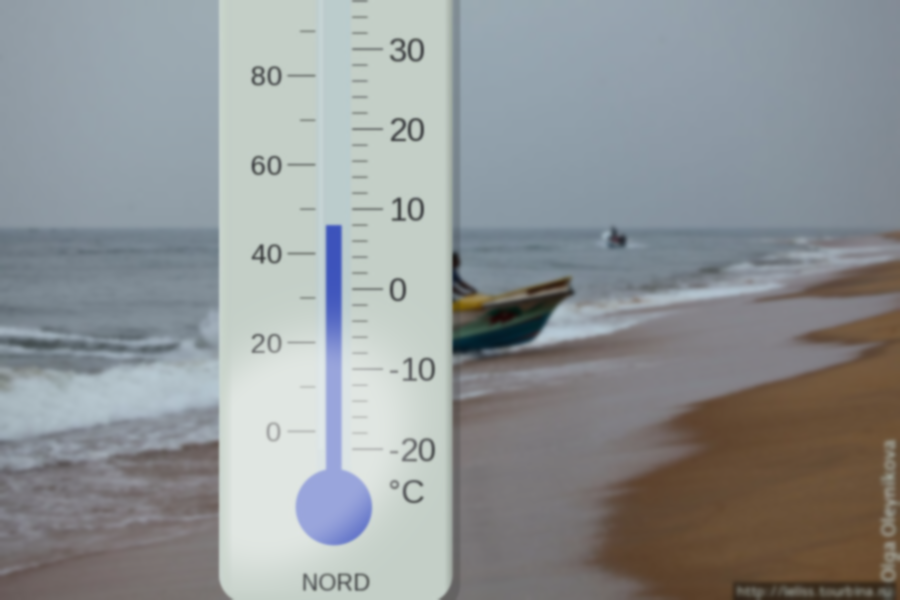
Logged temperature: 8; °C
